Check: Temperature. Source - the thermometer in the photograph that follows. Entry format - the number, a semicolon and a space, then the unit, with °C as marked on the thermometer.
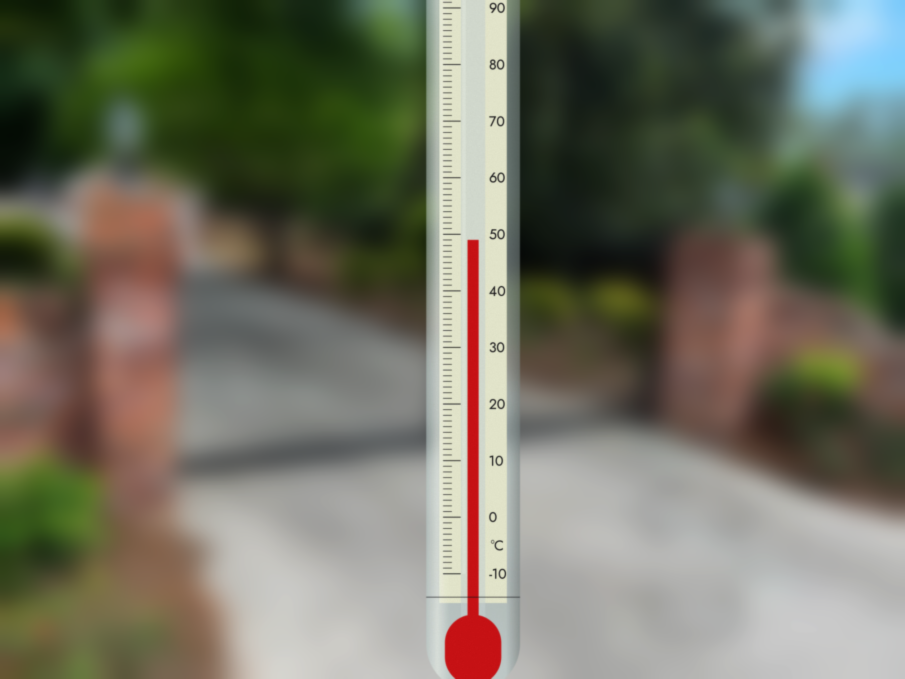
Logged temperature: 49; °C
